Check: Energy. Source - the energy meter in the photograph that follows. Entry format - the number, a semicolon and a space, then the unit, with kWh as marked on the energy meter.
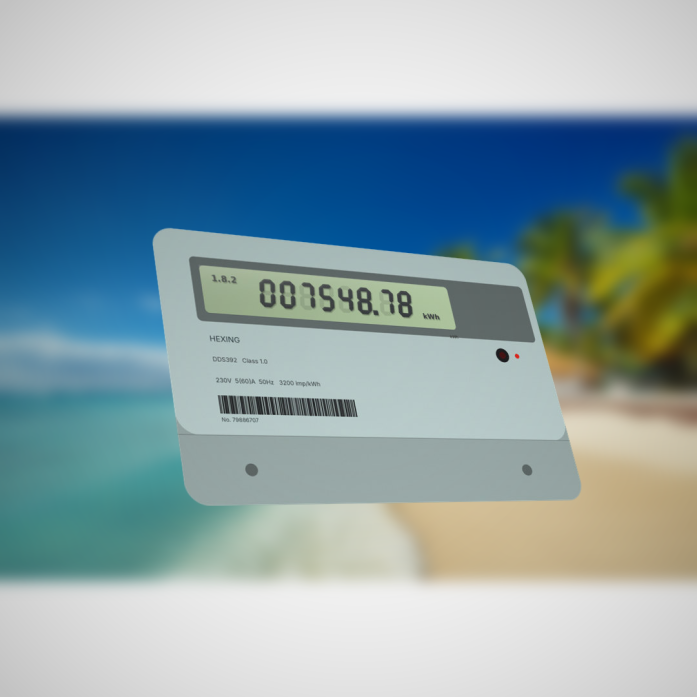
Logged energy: 7548.78; kWh
